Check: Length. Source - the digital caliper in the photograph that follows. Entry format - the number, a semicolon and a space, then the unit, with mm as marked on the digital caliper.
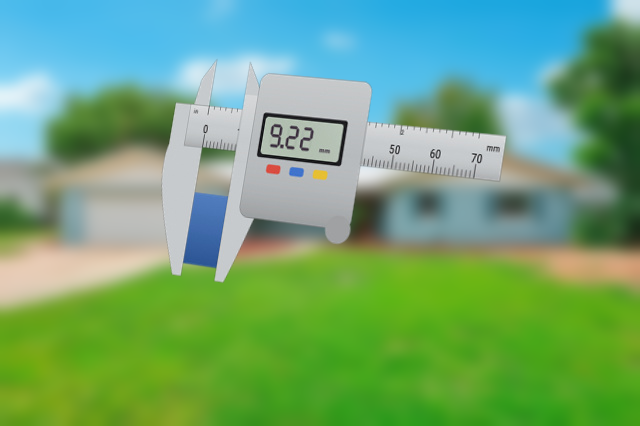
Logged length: 9.22; mm
